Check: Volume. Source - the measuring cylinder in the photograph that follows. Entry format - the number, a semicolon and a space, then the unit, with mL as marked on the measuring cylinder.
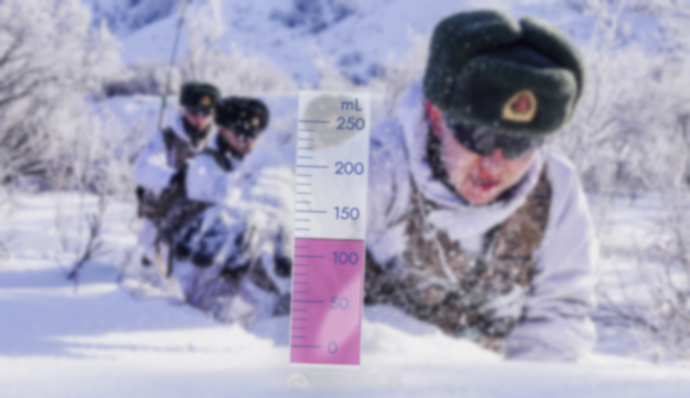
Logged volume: 120; mL
